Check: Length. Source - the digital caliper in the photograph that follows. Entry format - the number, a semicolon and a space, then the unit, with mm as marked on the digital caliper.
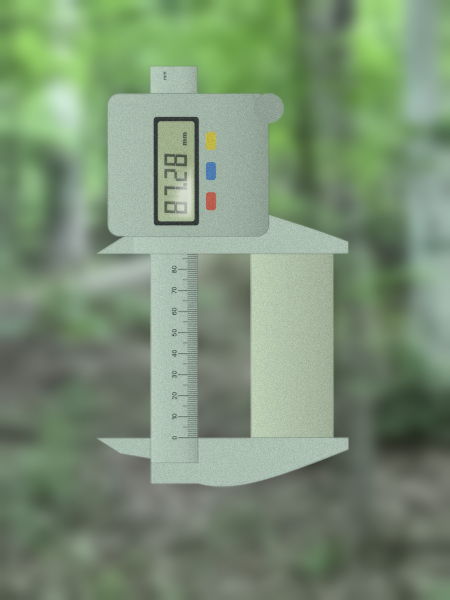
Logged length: 87.28; mm
